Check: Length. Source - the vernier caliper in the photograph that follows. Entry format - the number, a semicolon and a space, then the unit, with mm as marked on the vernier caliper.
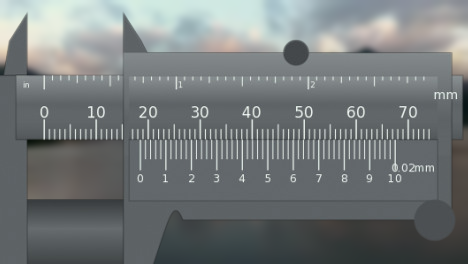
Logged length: 18.5; mm
